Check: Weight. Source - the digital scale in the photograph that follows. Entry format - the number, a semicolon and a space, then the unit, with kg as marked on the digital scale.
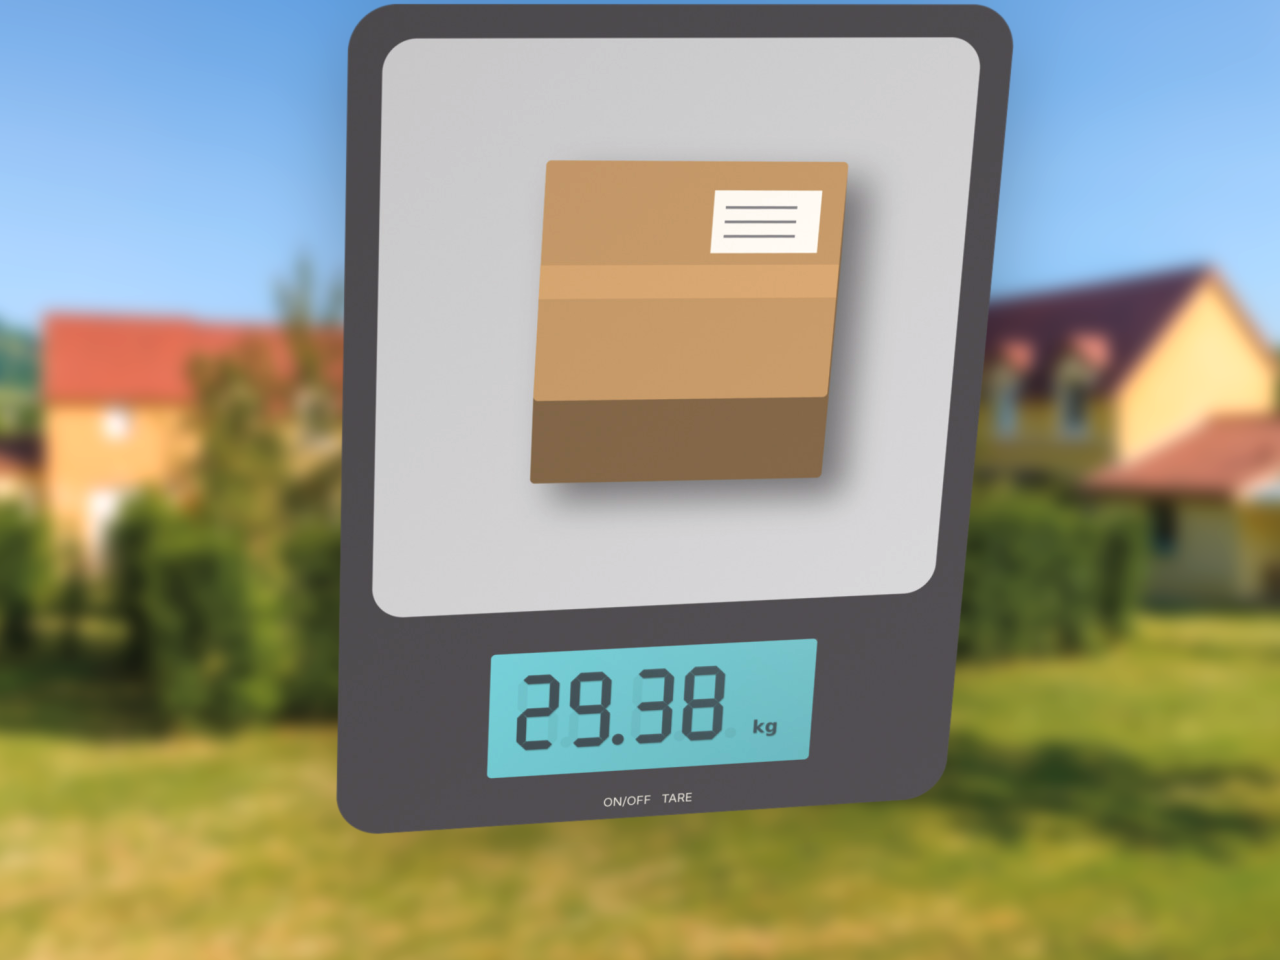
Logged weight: 29.38; kg
